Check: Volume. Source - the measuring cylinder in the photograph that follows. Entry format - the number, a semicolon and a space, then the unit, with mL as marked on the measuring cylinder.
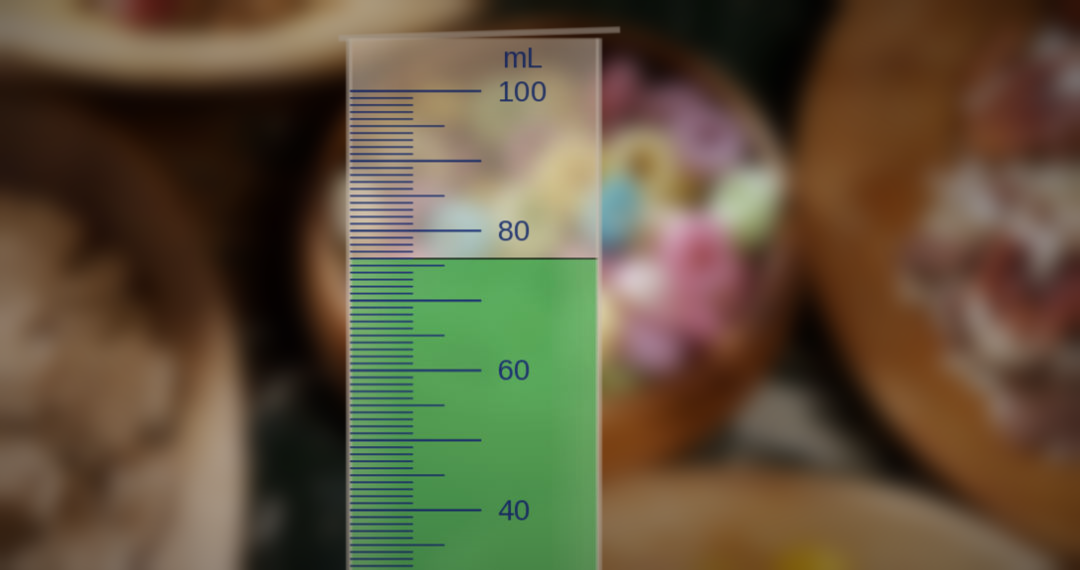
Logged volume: 76; mL
